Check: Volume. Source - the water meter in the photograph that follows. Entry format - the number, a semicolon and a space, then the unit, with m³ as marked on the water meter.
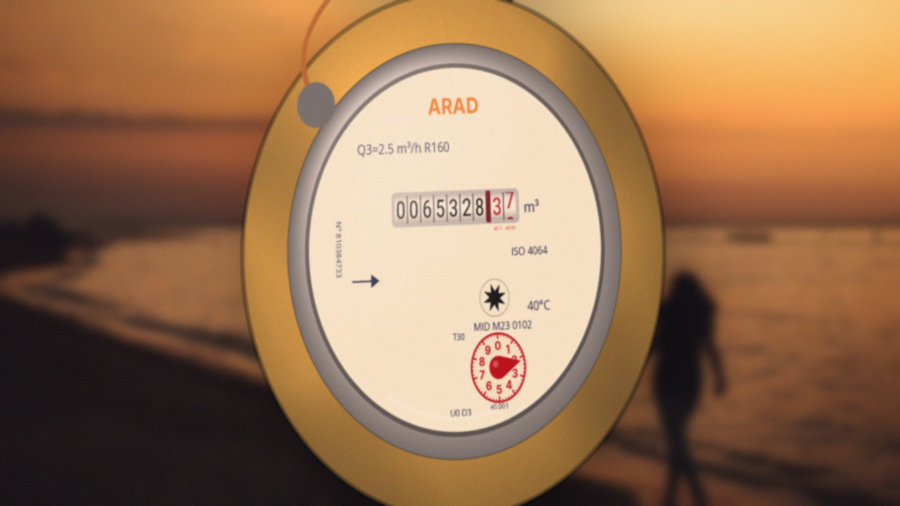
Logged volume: 65328.372; m³
